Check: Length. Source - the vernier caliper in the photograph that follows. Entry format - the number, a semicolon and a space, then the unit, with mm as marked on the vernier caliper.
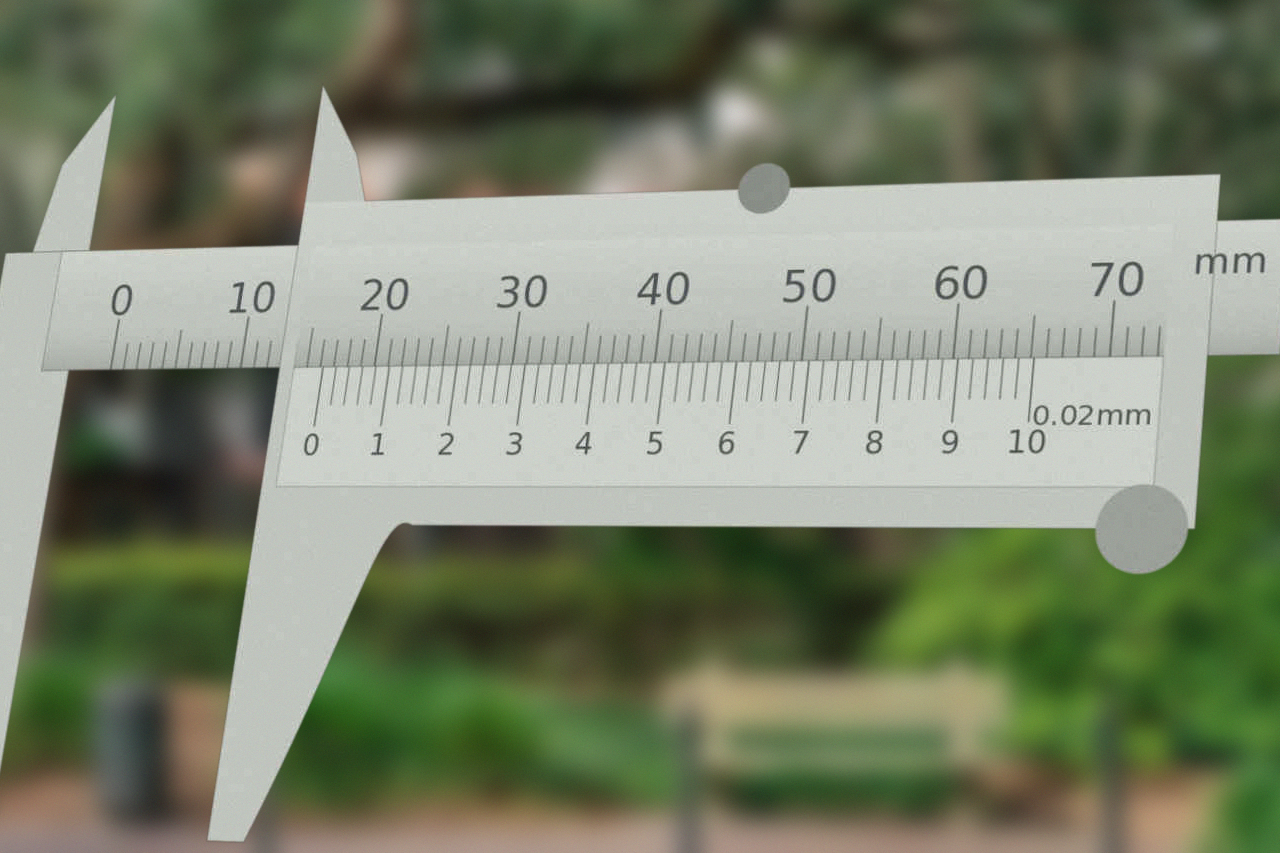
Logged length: 16.2; mm
